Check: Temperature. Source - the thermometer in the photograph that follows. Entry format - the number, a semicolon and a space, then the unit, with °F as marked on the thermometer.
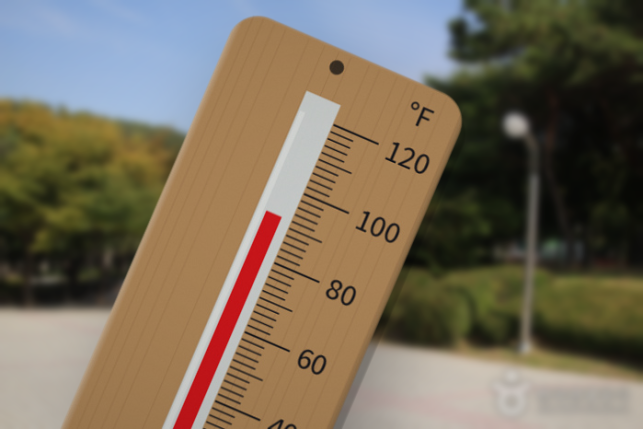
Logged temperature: 92; °F
